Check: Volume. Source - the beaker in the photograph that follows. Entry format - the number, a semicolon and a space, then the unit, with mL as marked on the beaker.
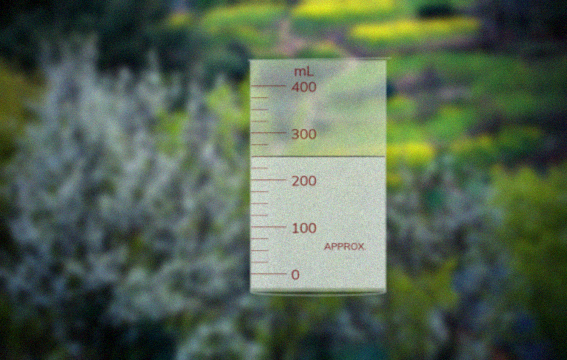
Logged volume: 250; mL
